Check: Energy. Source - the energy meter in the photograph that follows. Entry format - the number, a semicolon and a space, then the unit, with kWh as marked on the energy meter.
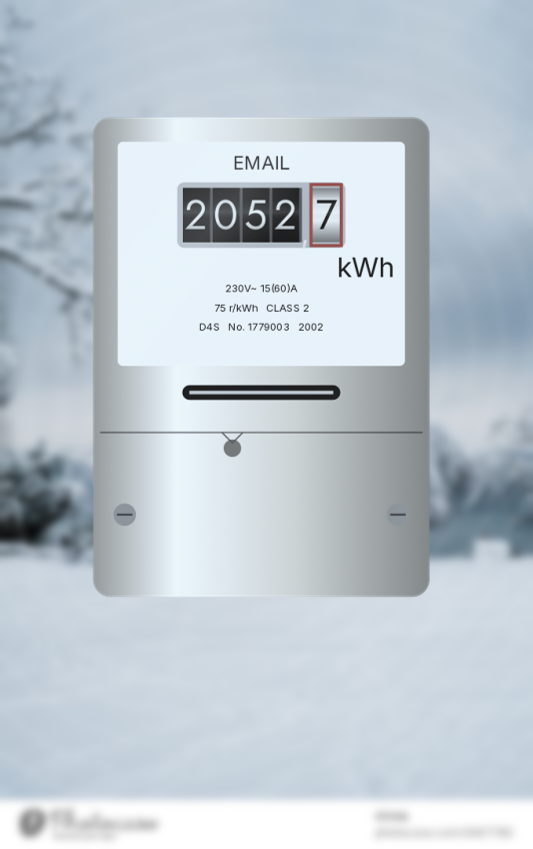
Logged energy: 2052.7; kWh
